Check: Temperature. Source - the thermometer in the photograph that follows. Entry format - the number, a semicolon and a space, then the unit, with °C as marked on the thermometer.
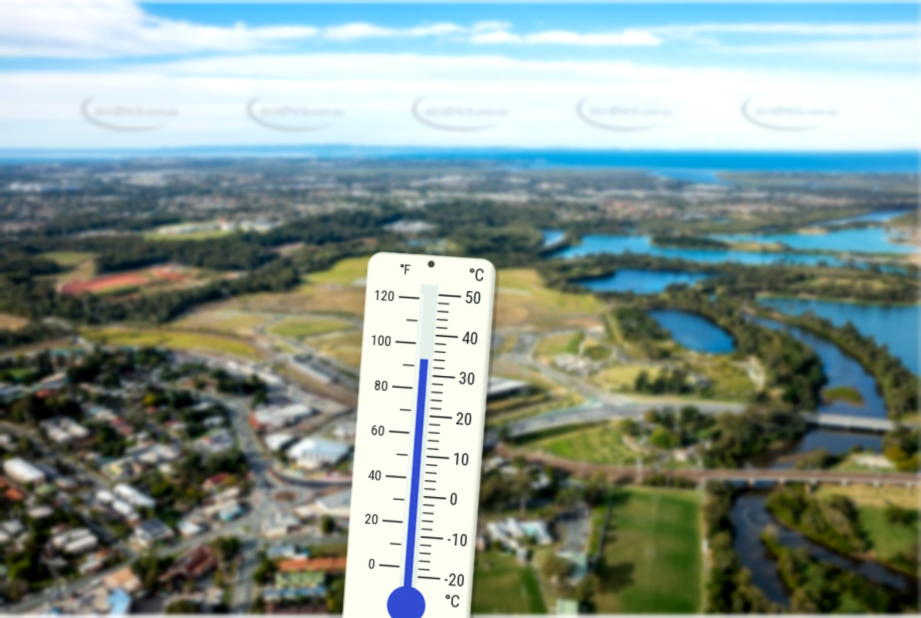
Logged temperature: 34; °C
